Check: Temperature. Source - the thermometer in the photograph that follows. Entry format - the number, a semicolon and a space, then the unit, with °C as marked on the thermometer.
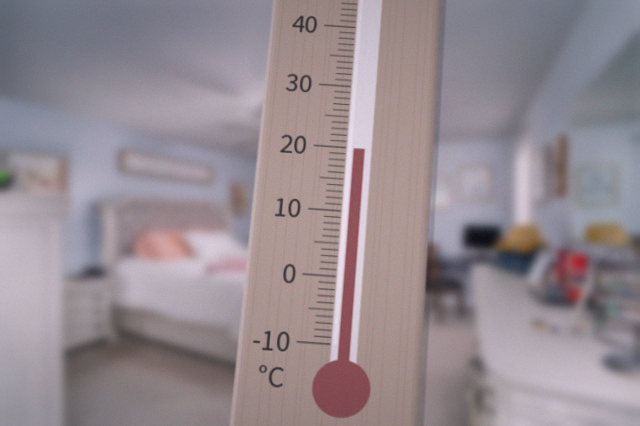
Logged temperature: 20; °C
